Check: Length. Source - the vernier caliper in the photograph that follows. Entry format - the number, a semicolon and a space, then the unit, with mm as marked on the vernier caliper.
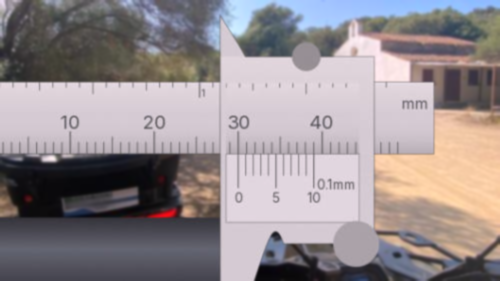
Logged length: 30.0; mm
